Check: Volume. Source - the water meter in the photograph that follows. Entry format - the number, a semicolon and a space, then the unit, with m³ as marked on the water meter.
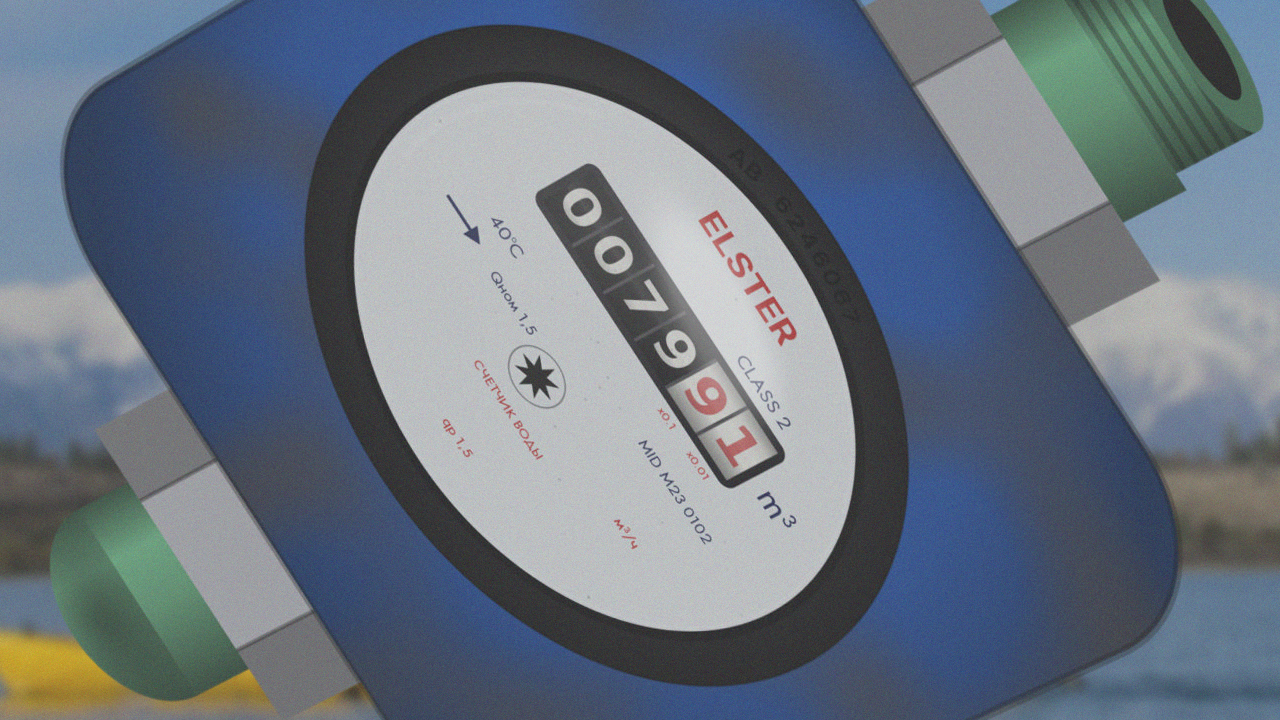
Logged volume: 79.91; m³
